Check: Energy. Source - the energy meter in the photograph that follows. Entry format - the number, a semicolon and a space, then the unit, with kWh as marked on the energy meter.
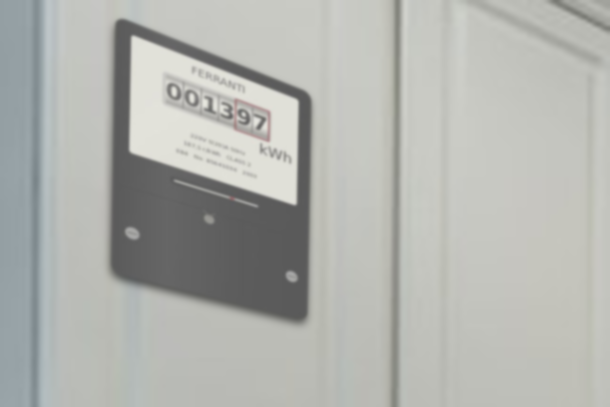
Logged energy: 13.97; kWh
